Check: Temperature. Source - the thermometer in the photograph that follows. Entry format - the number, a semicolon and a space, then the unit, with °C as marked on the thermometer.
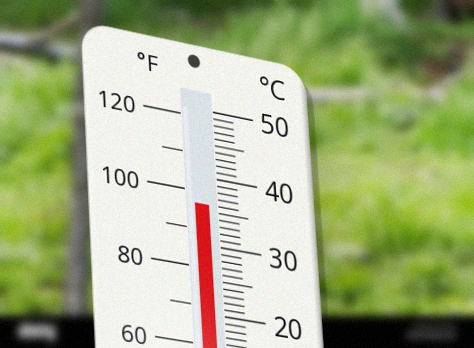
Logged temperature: 36; °C
